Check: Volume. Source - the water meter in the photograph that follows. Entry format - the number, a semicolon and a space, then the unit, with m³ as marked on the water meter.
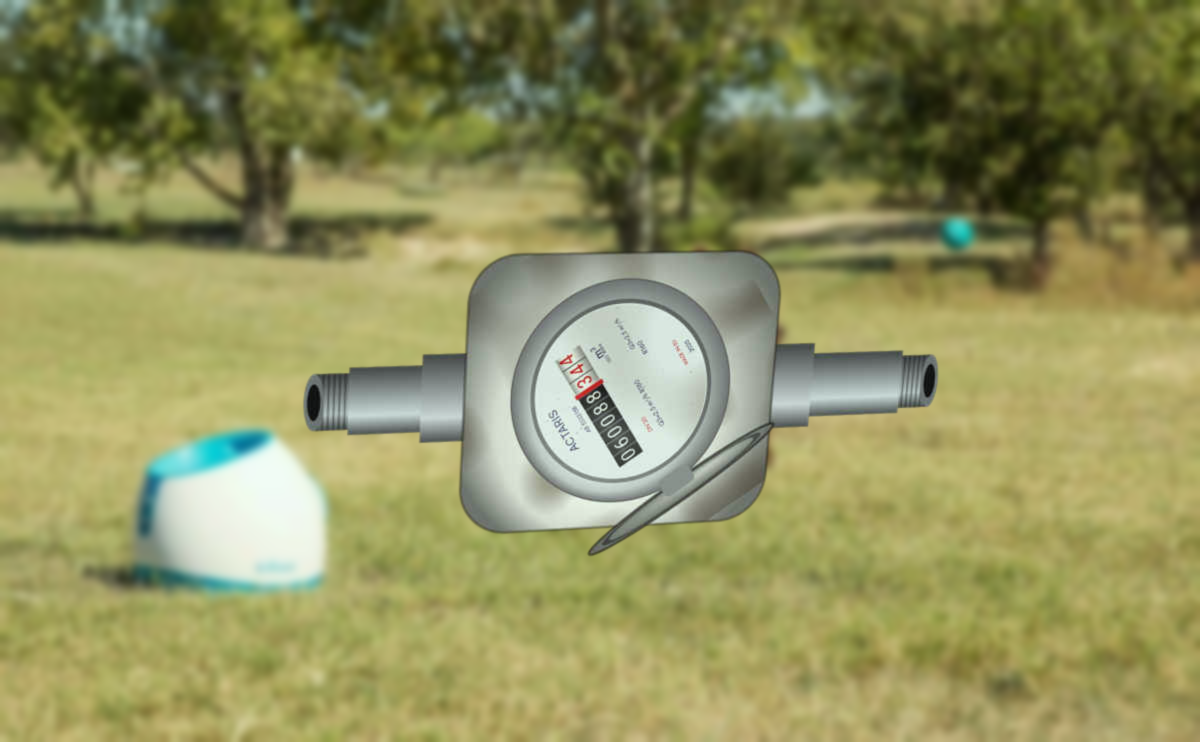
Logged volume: 60088.344; m³
